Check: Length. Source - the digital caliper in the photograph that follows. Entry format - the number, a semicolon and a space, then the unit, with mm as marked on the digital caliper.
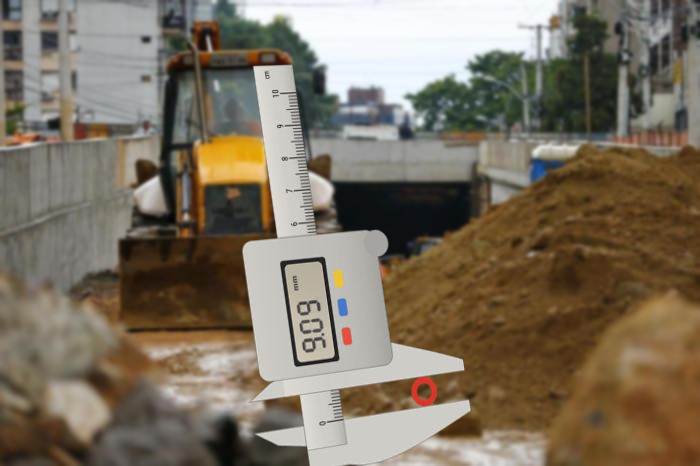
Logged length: 9.09; mm
